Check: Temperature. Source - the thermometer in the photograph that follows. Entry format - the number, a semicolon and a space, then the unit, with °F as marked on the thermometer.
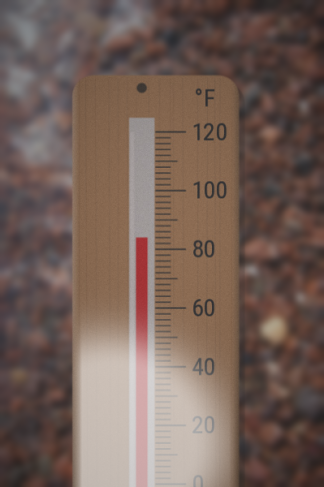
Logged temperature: 84; °F
